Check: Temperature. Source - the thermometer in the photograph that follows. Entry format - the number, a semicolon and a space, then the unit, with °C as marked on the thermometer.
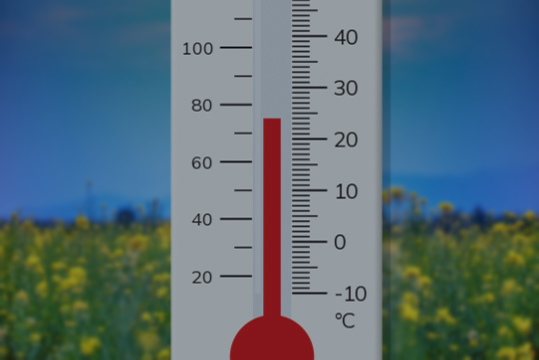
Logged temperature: 24; °C
